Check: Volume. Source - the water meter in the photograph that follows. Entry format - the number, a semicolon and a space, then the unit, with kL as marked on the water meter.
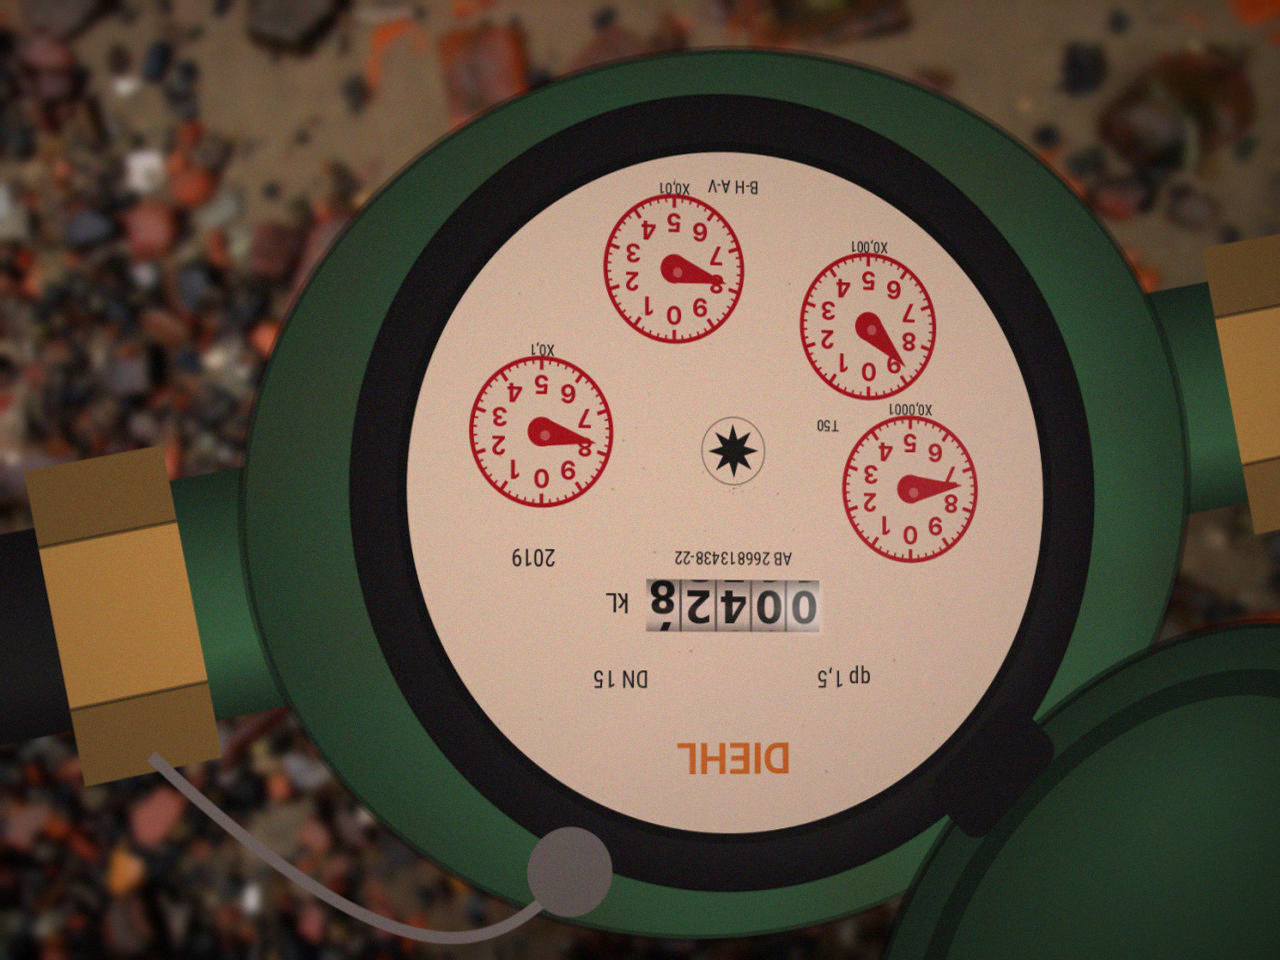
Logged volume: 427.7787; kL
